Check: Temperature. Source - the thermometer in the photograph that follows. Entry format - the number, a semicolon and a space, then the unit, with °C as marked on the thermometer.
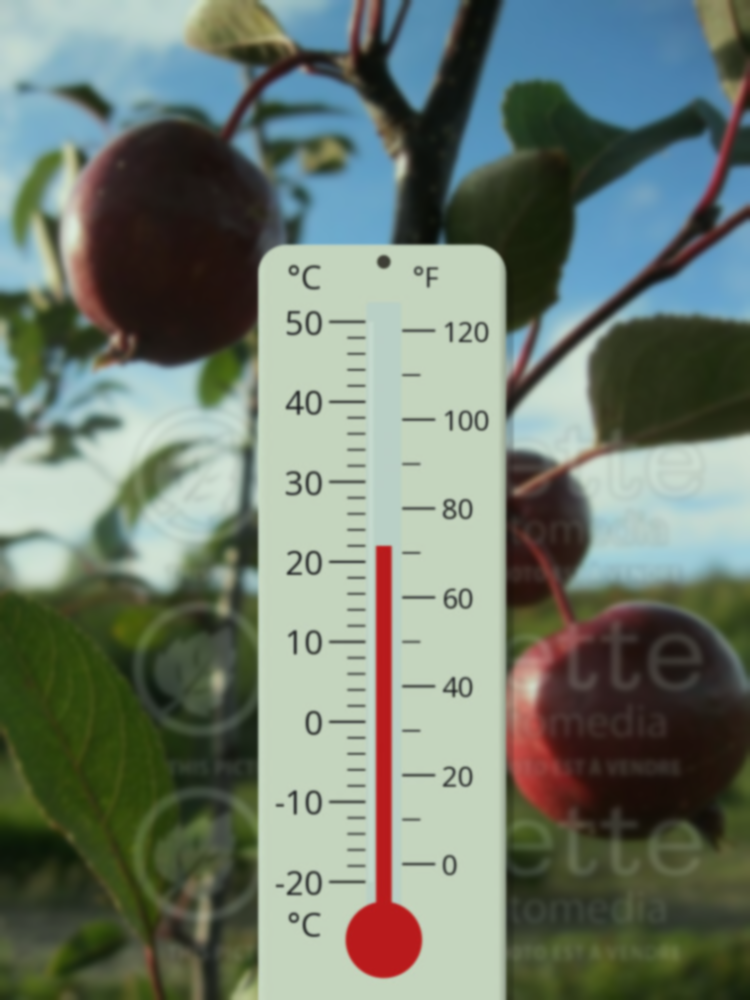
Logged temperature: 22; °C
